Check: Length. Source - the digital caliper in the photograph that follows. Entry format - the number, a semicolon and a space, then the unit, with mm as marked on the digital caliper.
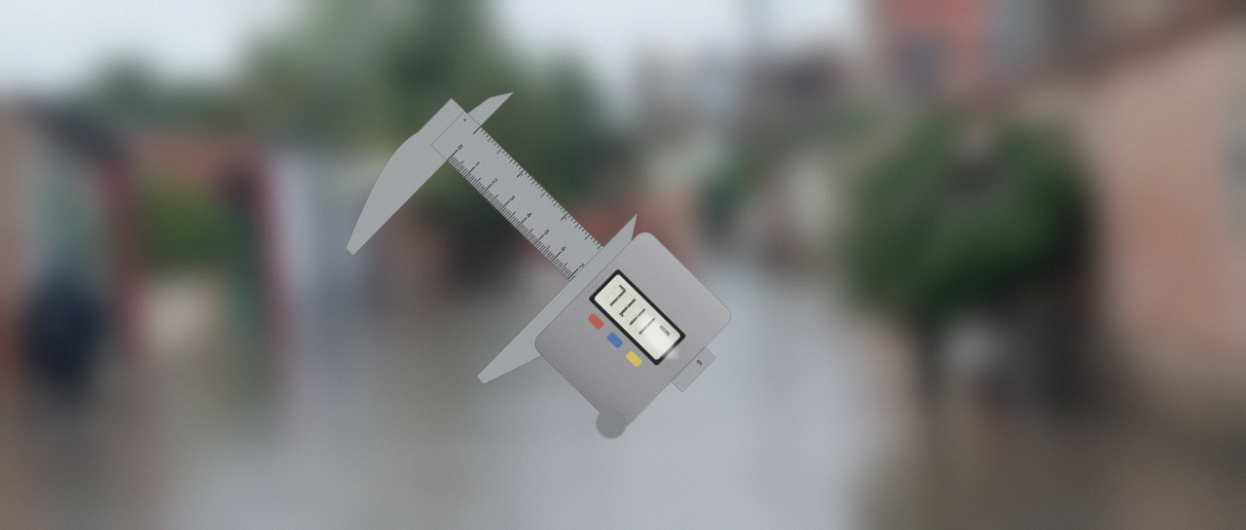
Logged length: 71.11; mm
